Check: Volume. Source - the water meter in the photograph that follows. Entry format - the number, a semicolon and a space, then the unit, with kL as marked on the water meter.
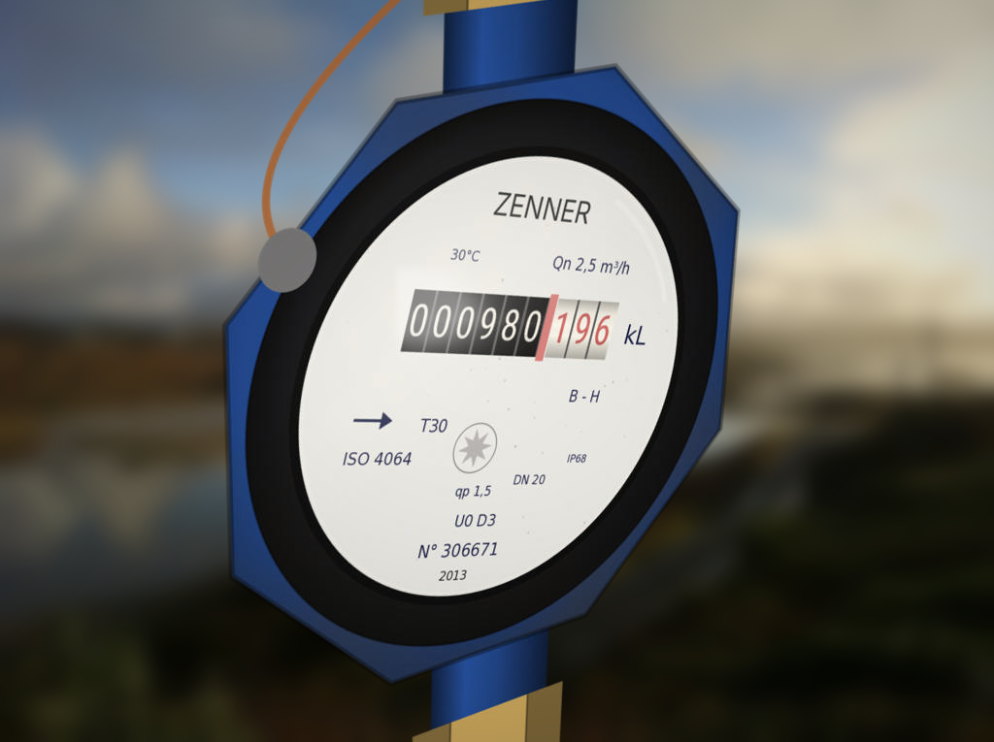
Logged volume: 980.196; kL
